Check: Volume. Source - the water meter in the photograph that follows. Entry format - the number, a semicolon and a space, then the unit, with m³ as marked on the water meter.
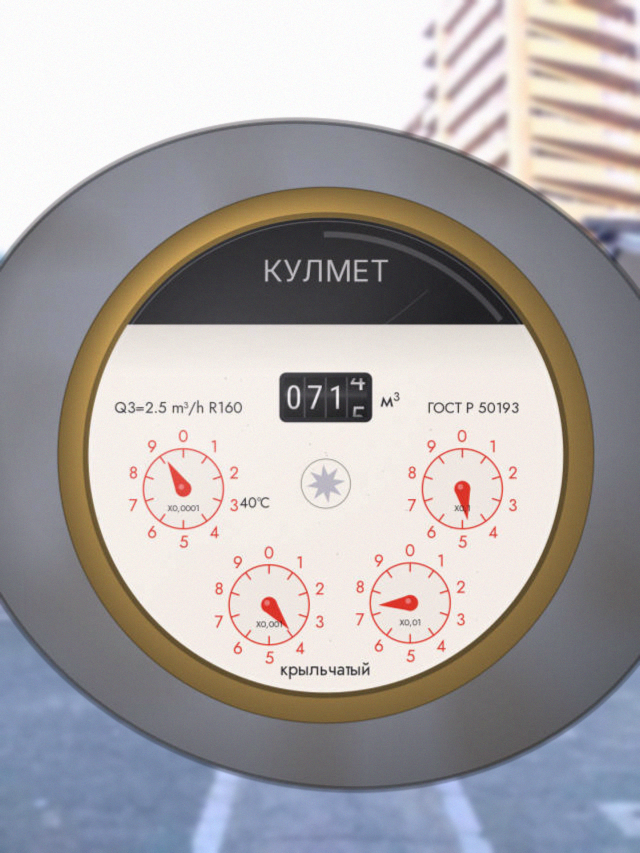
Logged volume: 714.4739; m³
